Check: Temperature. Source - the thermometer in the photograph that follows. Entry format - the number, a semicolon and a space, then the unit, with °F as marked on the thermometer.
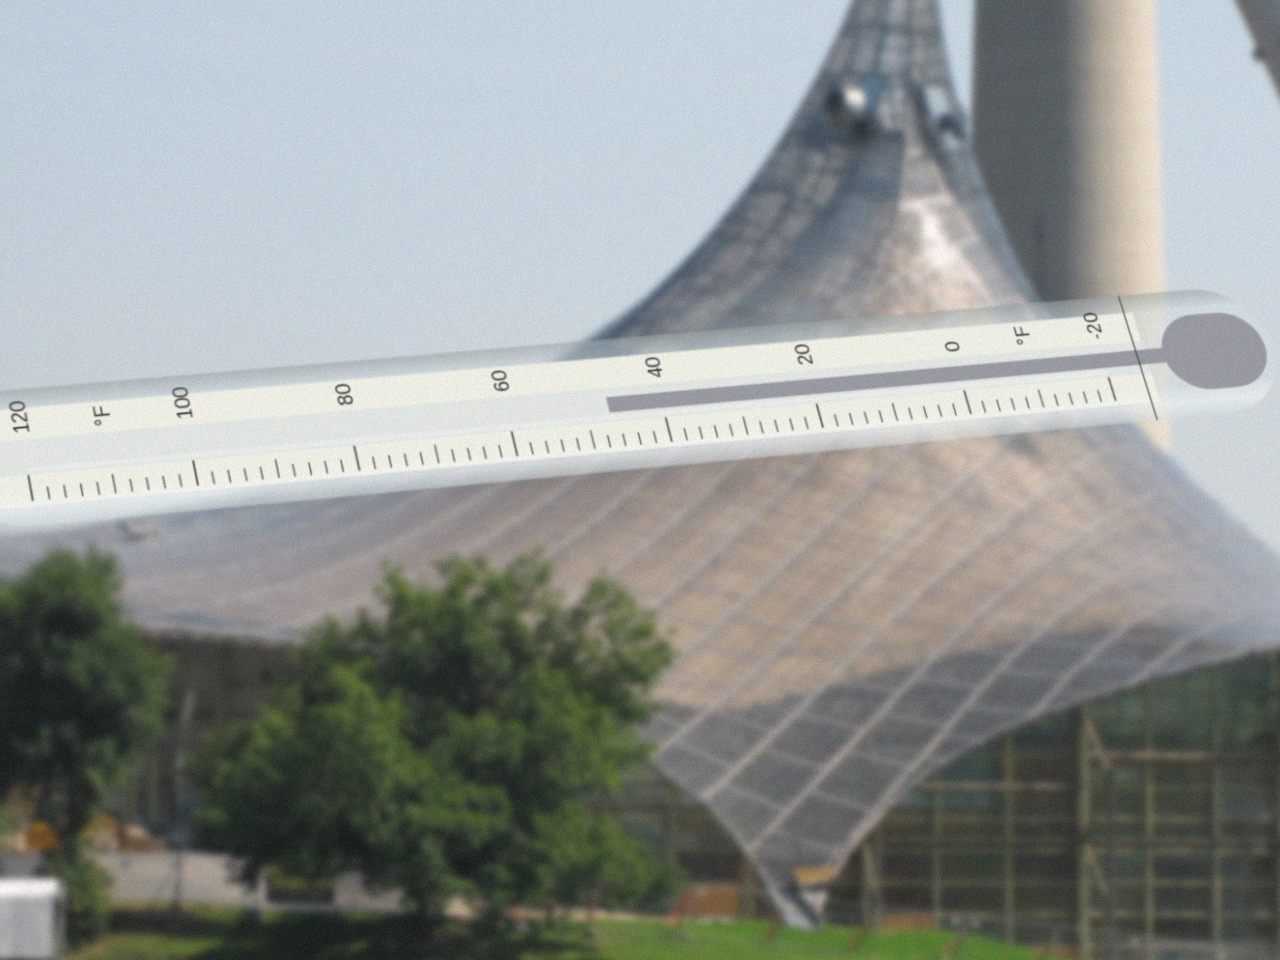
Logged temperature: 47; °F
